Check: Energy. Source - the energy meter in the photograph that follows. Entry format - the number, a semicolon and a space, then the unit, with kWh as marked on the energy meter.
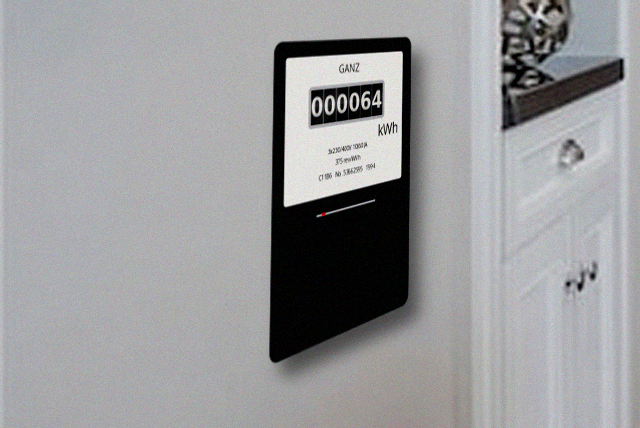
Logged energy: 64; kWh
